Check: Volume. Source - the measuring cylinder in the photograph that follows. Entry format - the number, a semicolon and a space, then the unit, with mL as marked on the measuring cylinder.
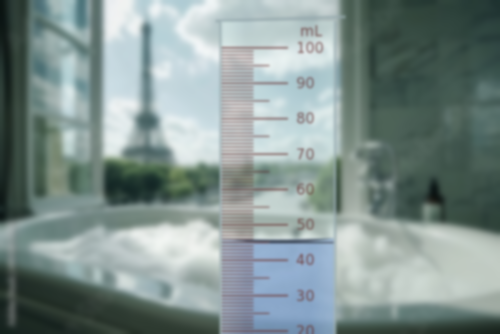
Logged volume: 45; mL
